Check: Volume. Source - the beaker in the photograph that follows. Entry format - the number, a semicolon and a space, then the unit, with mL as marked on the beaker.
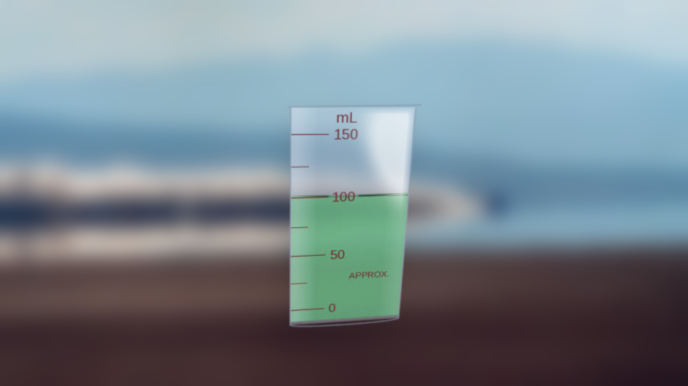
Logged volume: 100; mL
